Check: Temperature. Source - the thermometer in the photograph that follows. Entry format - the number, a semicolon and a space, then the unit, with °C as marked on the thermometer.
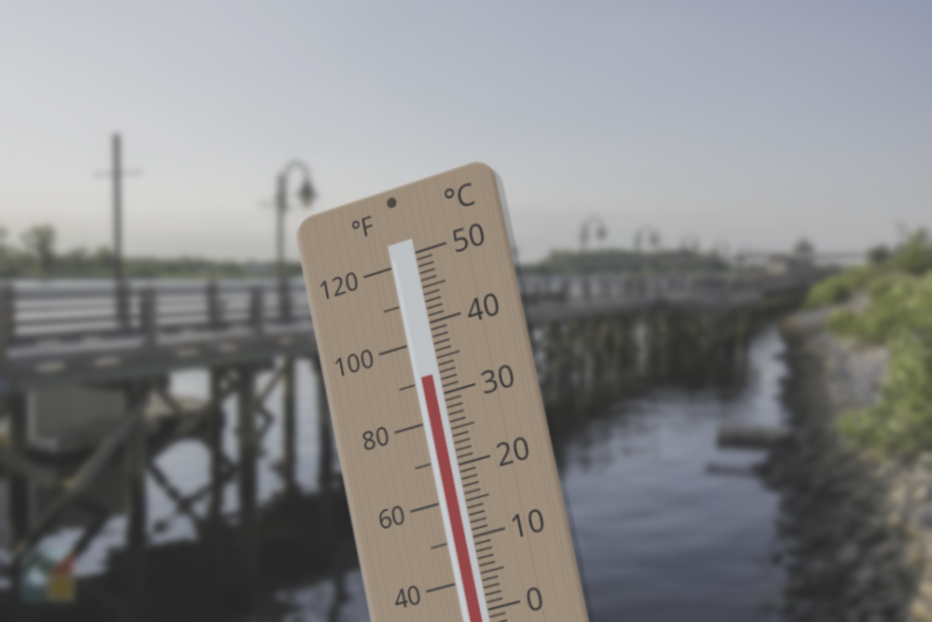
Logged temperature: 33; °C
